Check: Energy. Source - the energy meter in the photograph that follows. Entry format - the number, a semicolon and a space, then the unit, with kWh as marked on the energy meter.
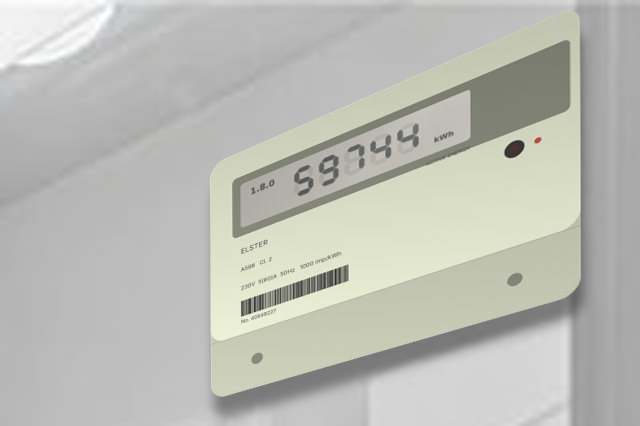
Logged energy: 59744; kWh
